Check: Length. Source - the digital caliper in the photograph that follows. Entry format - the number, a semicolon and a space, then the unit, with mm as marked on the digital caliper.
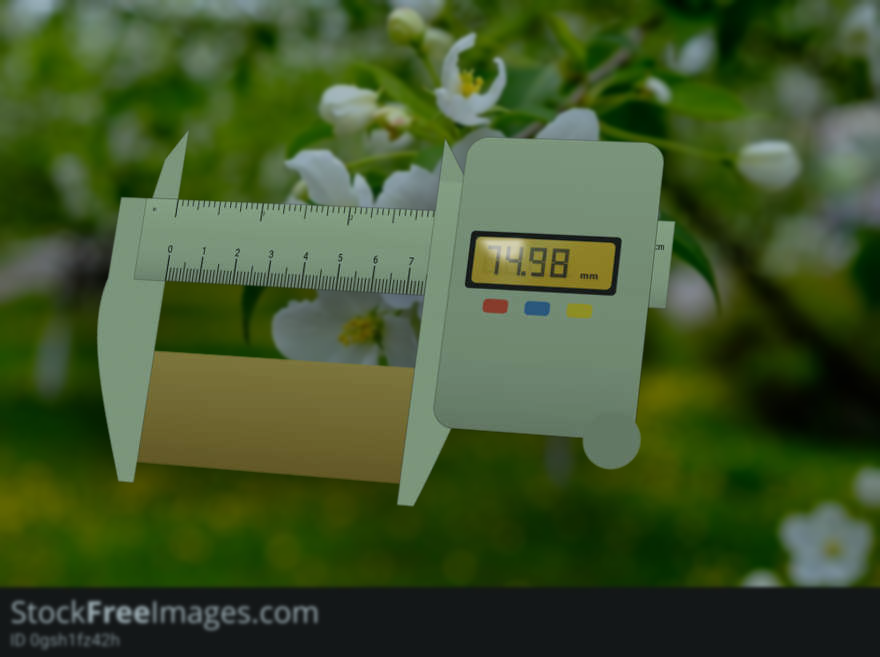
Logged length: 74.98; mm
